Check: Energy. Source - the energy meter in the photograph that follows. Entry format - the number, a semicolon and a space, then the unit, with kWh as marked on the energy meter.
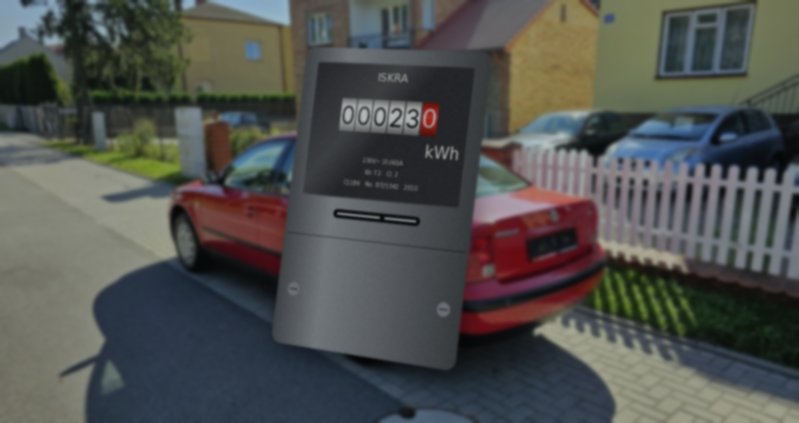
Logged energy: 23.0; kWh
